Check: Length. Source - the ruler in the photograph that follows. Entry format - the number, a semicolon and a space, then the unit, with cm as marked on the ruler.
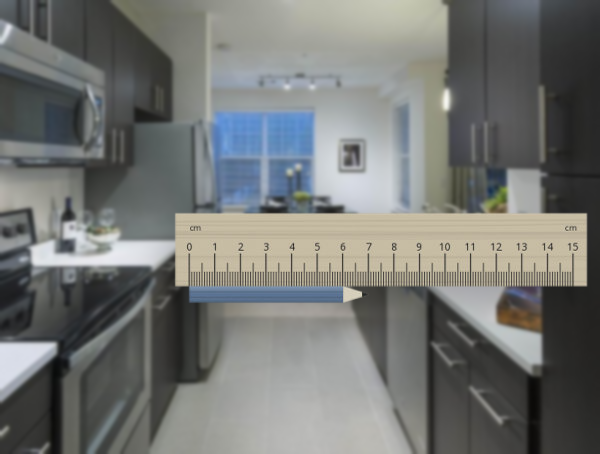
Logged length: 7; cm
